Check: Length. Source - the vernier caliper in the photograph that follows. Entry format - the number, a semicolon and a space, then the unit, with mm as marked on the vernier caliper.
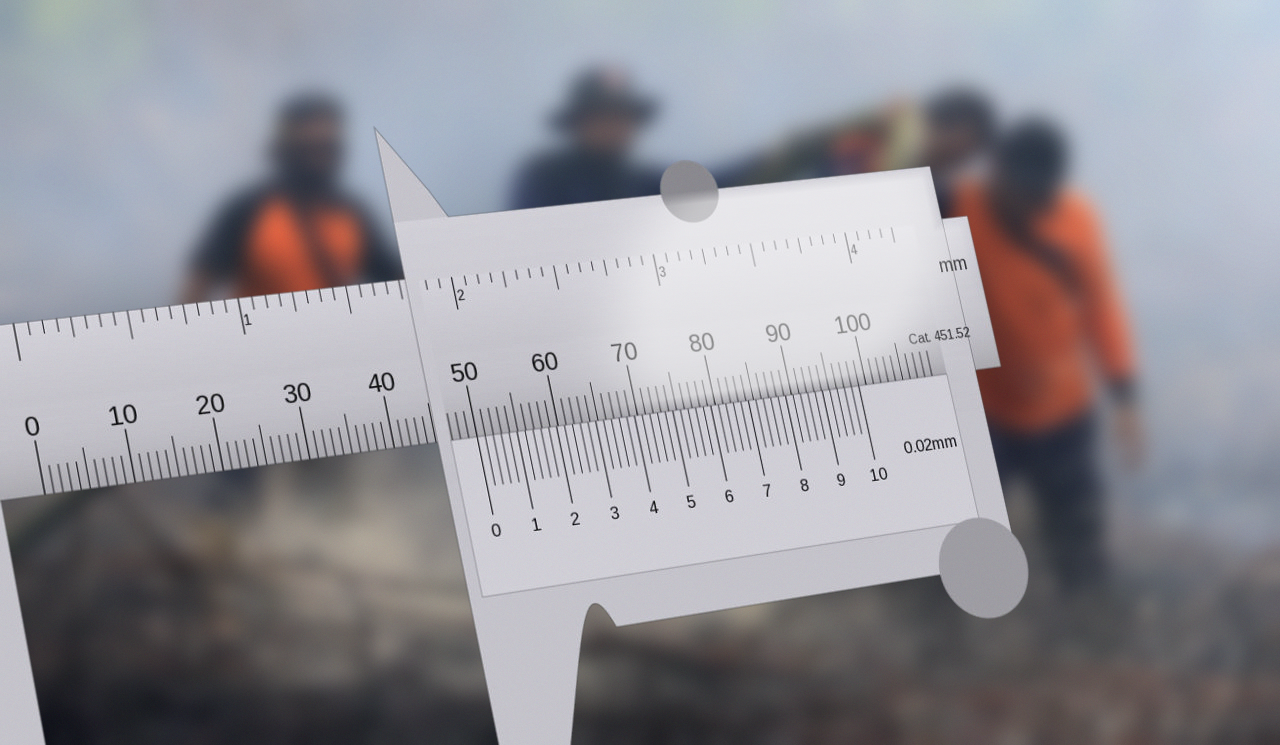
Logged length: 50.0; mm
